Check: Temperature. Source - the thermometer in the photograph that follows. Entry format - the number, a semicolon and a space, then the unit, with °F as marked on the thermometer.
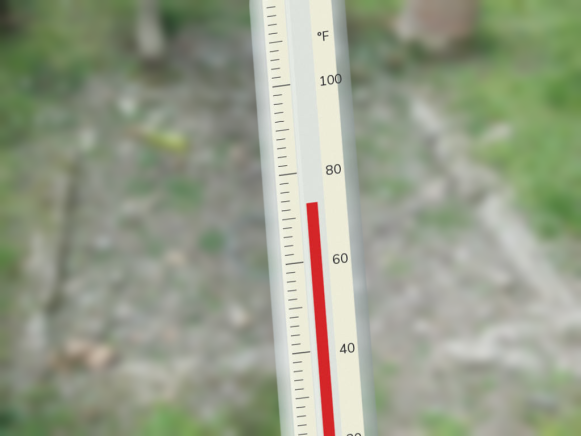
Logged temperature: 73; °F
